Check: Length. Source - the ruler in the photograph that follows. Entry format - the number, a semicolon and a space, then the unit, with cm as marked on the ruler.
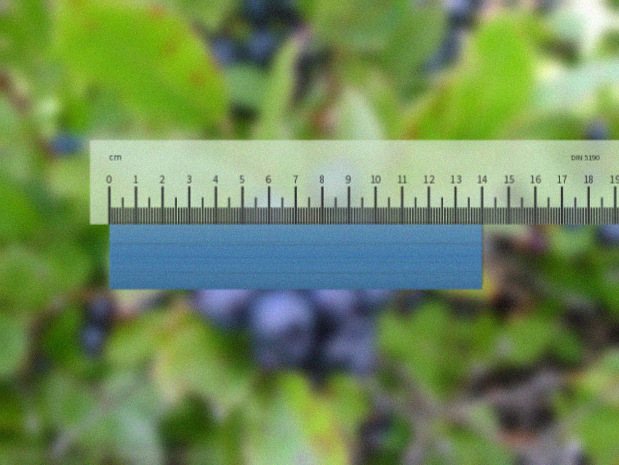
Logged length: 14; cm
